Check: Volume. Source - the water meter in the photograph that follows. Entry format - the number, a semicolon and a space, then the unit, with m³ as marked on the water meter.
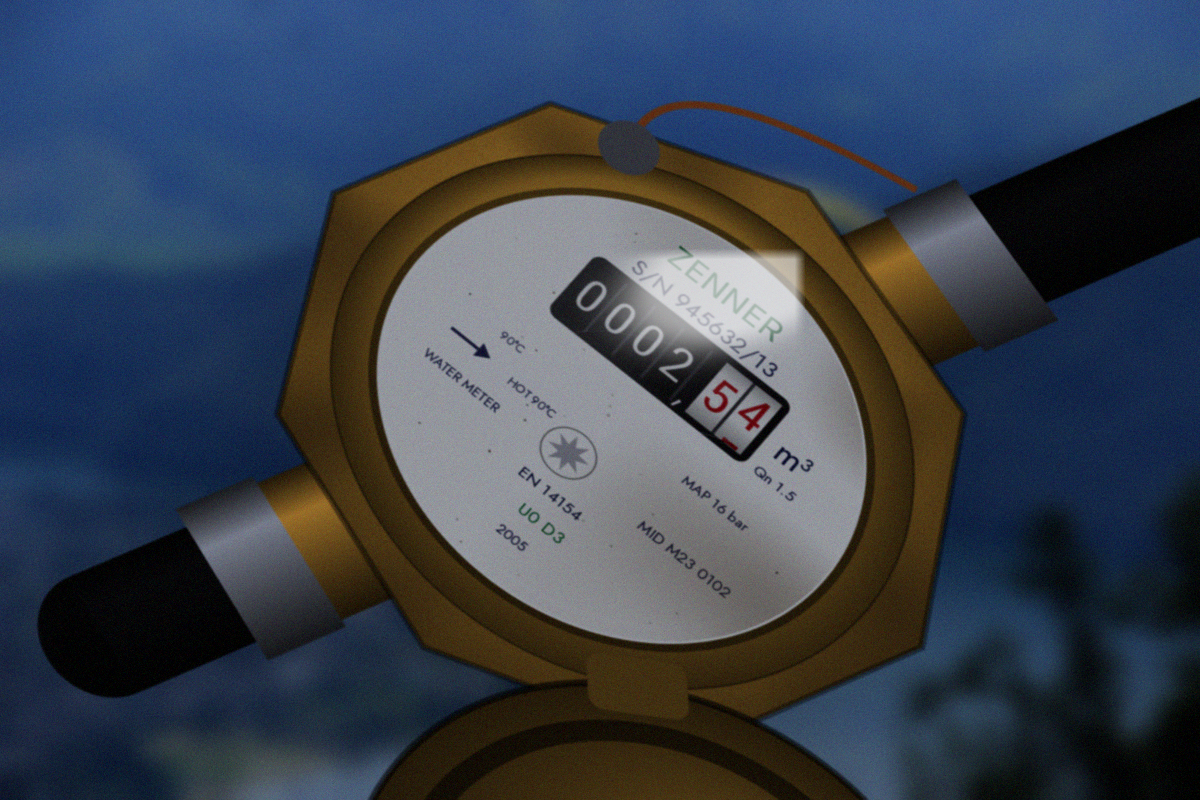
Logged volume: 2.54; m³
